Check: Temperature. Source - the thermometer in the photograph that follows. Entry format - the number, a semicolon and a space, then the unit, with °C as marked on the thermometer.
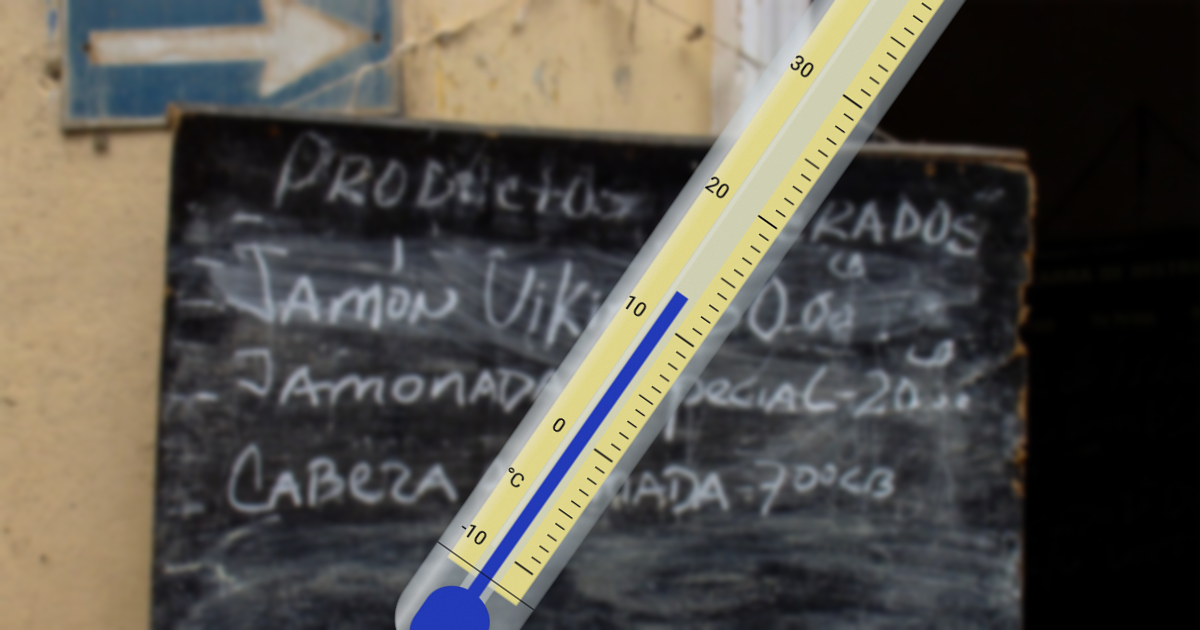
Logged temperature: 12.5; °C
